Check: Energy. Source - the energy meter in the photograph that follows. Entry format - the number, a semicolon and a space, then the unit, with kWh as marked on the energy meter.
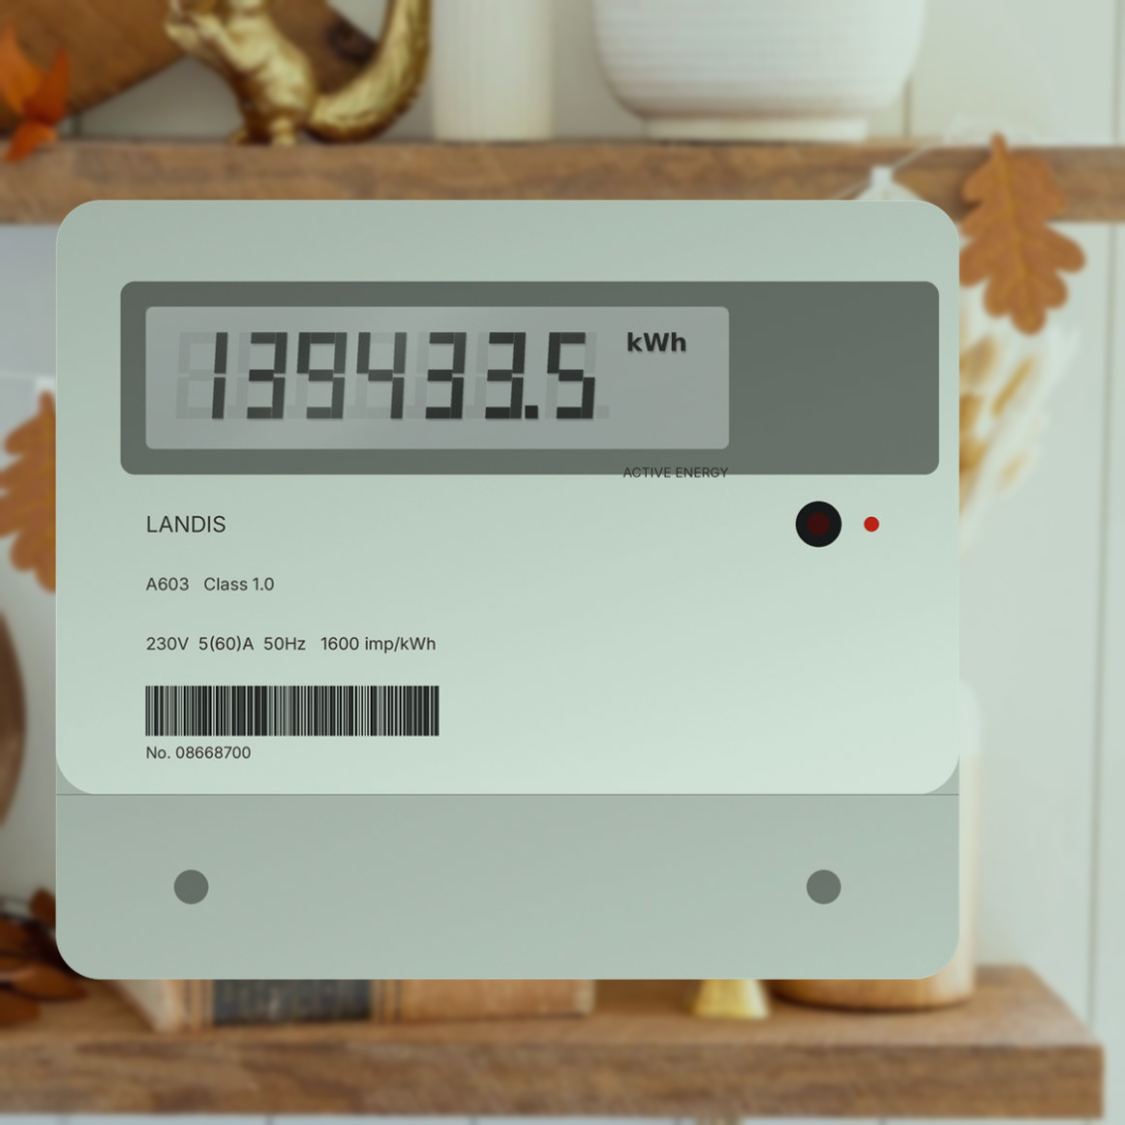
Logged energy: 139433.5; kWh
